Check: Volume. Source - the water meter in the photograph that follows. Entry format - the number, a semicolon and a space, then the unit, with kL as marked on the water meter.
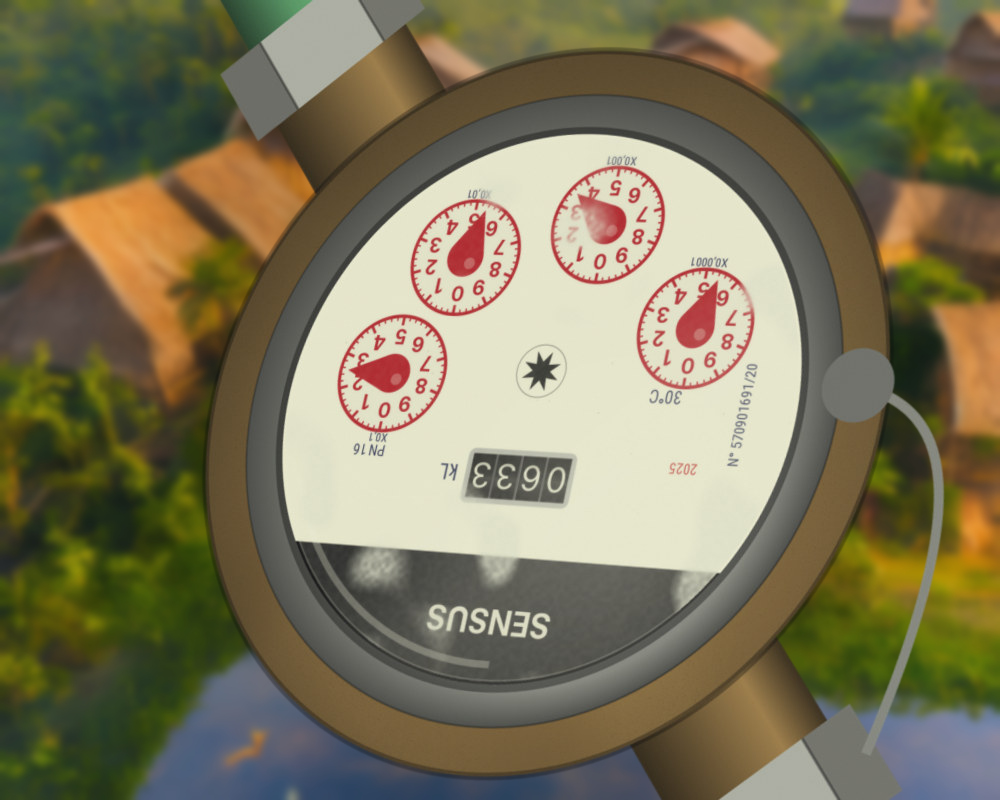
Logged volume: 633.2535; kL
